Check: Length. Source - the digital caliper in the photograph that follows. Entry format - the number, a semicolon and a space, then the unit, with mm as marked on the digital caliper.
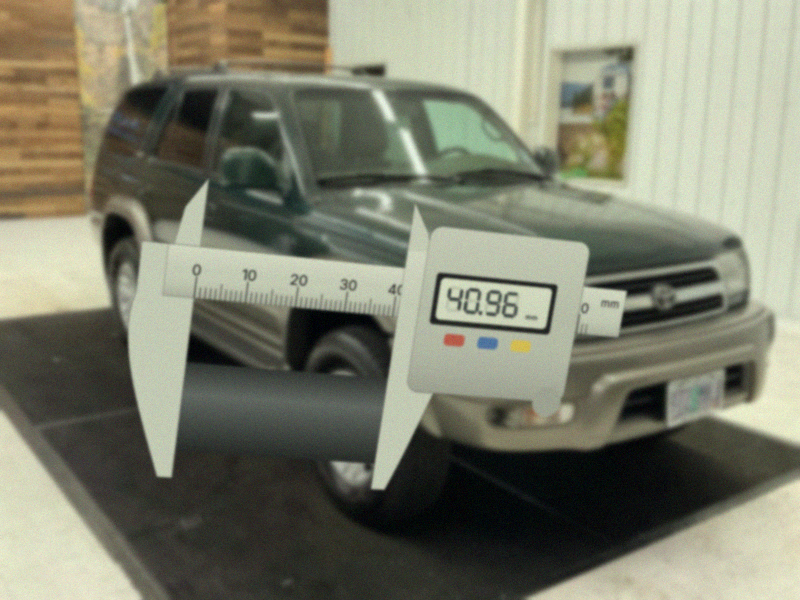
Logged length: 40.96; mm
